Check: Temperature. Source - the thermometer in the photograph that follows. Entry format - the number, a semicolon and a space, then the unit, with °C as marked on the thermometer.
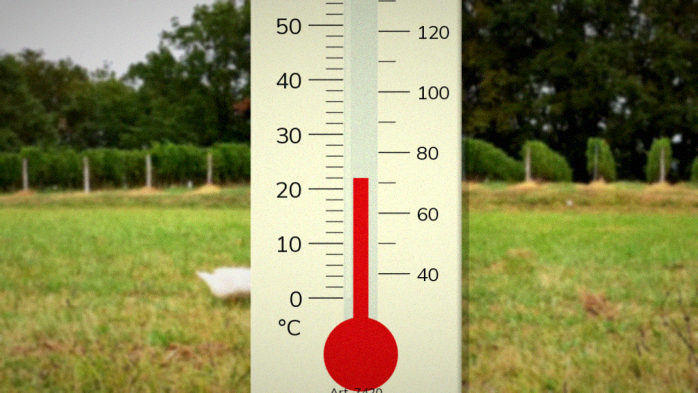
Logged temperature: 22; °C
